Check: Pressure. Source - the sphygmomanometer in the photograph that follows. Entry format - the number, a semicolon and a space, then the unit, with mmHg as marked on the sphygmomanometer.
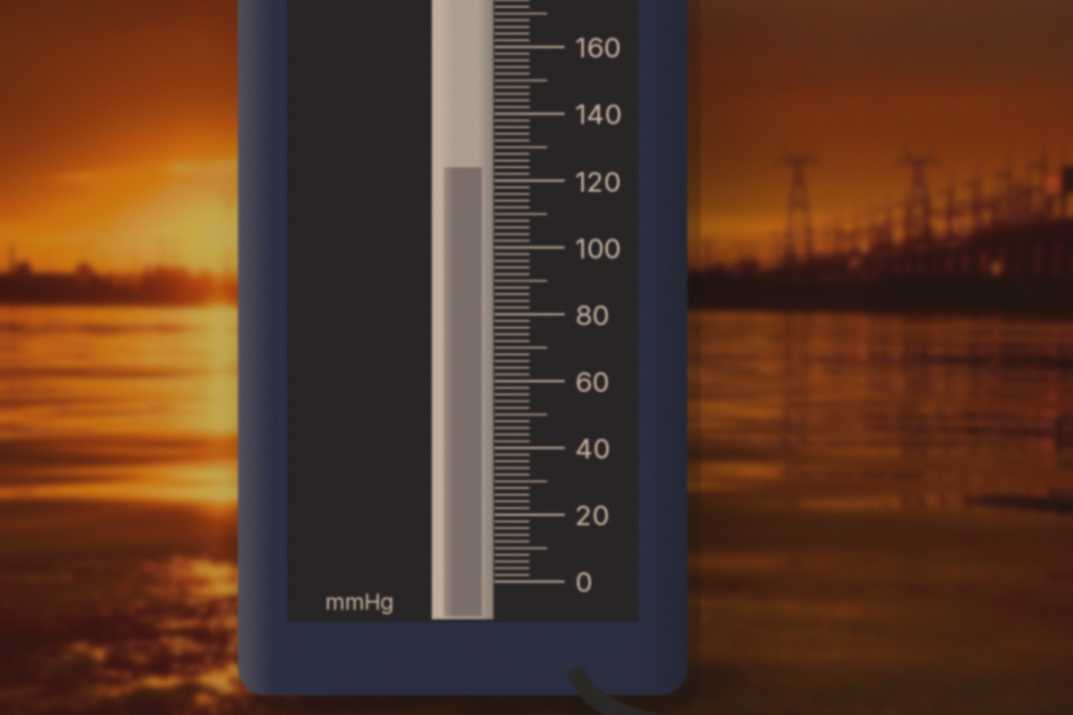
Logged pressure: 124; mmHg
